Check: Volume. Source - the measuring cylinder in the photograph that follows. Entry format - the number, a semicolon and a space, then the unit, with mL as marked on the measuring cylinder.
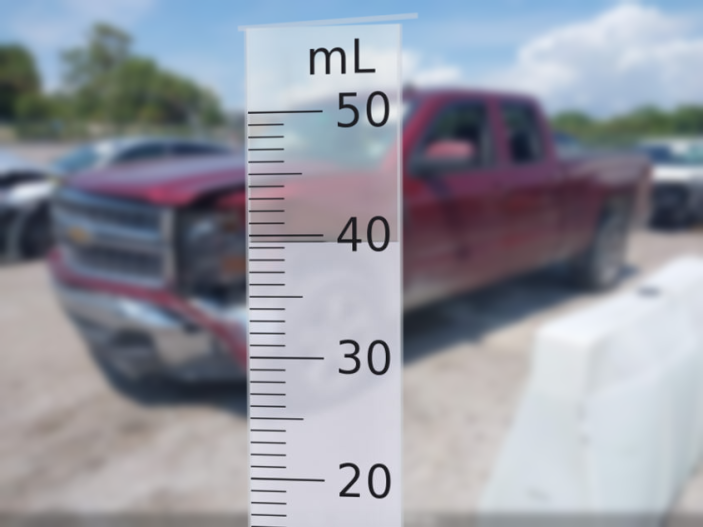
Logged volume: 39.5; mL
